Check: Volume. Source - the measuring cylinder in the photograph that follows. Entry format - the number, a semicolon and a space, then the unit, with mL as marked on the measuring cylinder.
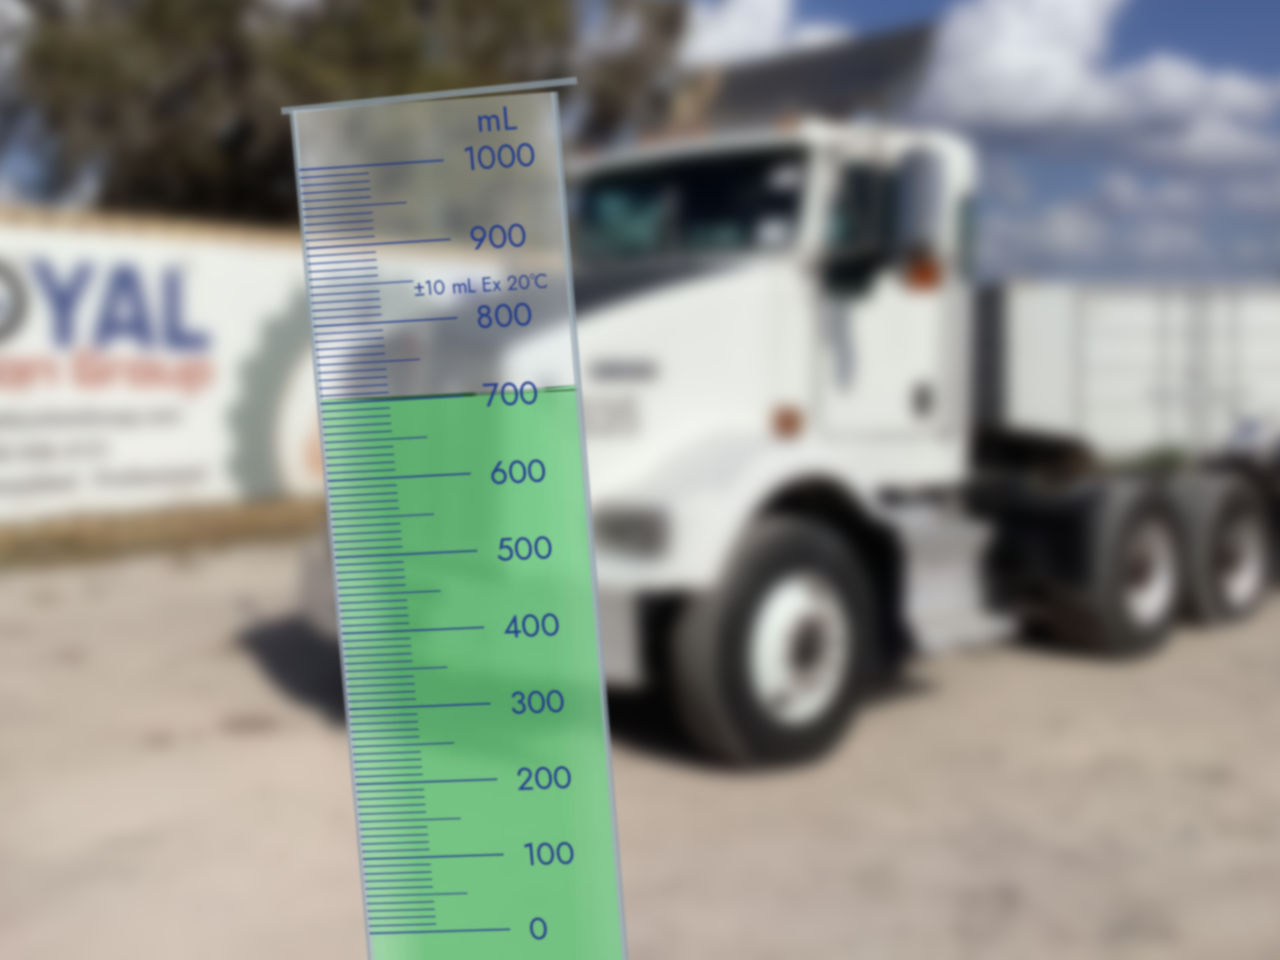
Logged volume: 700; mL
